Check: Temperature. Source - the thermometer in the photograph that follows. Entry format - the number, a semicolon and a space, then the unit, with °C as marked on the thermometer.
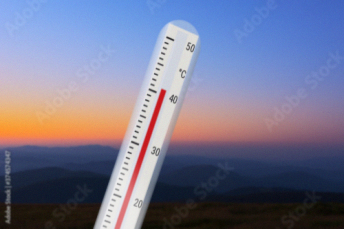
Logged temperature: 41; °C
